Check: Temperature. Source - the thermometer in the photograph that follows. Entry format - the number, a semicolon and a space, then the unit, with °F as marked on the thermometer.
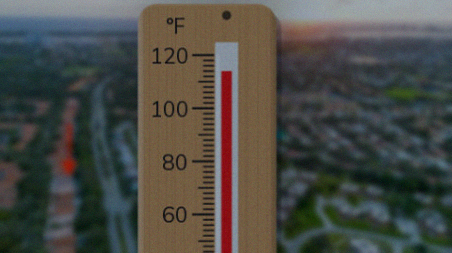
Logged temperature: 114; °F
